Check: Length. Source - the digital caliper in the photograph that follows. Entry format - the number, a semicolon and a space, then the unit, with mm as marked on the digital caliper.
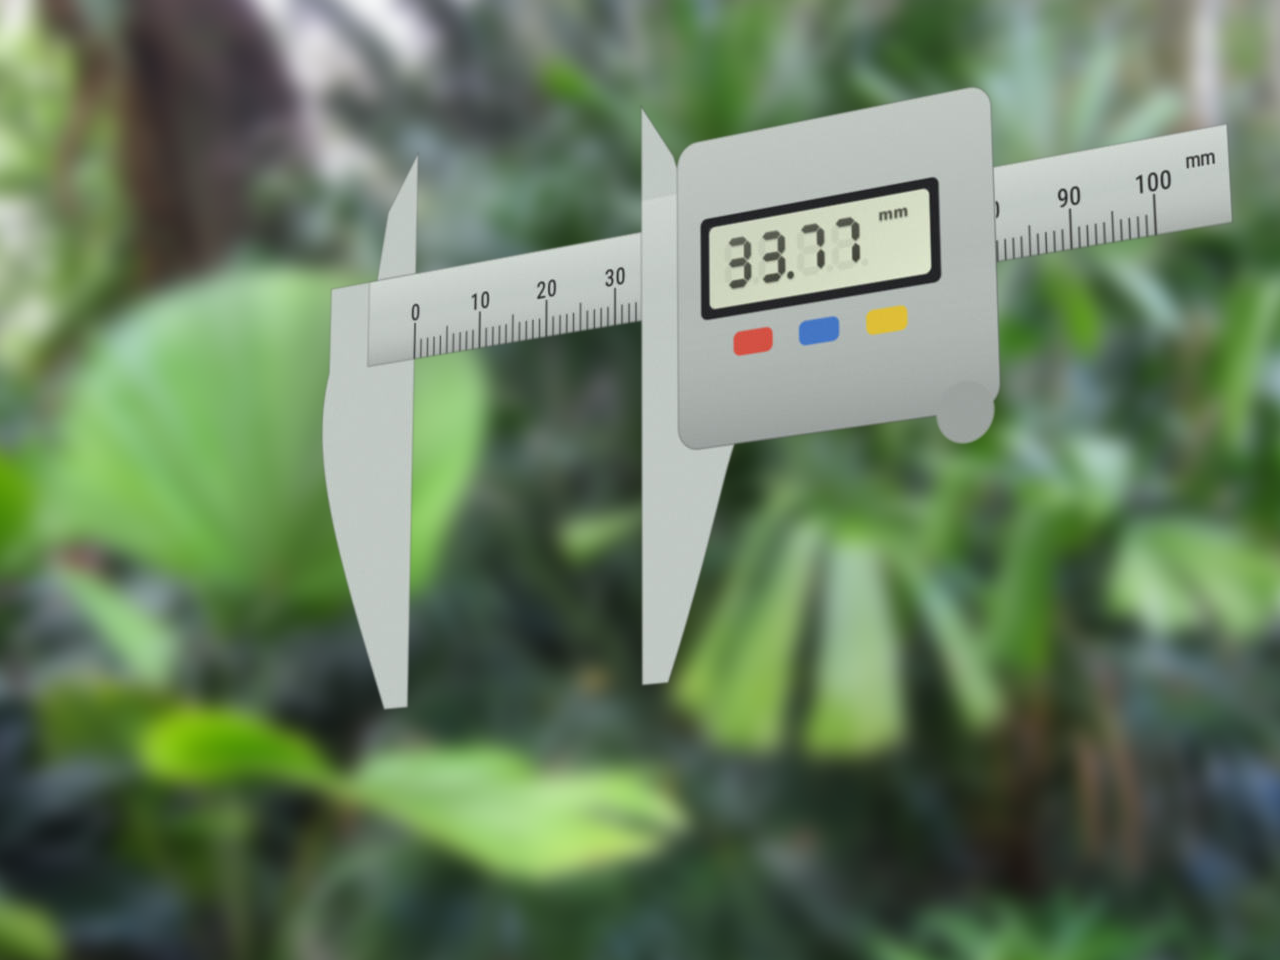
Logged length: 33.77; mm
